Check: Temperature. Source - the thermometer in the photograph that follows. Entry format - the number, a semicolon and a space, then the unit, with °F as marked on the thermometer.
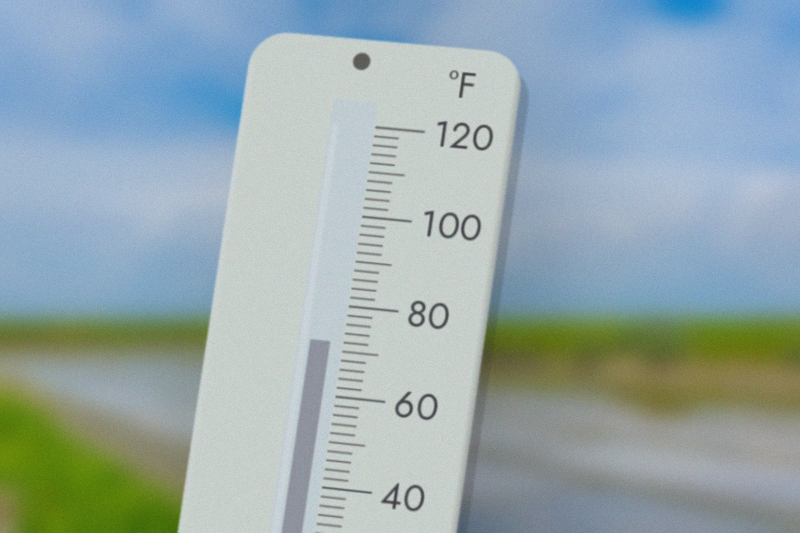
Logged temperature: 72; °F
